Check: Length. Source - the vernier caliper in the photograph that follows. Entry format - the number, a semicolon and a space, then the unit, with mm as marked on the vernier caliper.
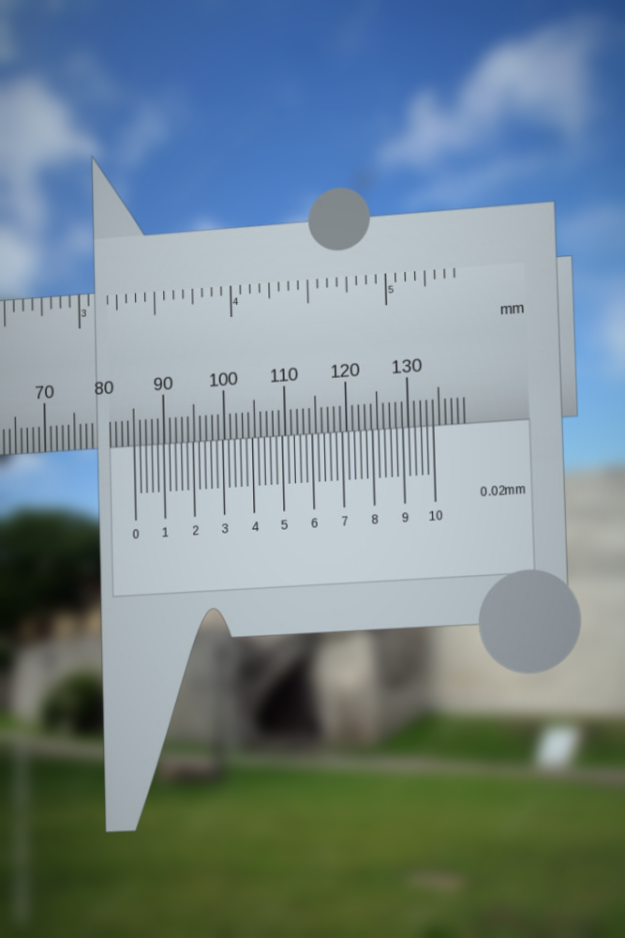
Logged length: 85.0; mm
